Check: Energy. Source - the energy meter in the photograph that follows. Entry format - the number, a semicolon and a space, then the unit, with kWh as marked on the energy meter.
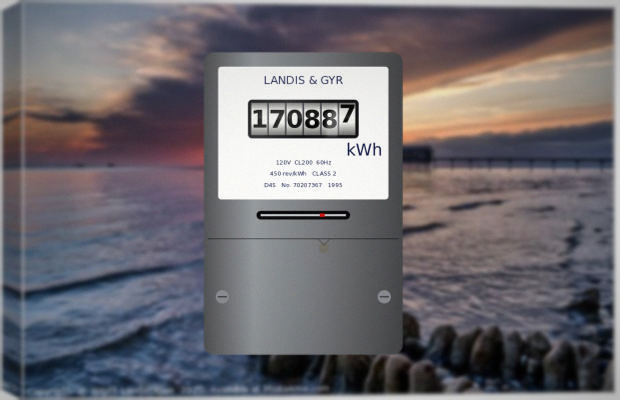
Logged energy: 170887; kWh
